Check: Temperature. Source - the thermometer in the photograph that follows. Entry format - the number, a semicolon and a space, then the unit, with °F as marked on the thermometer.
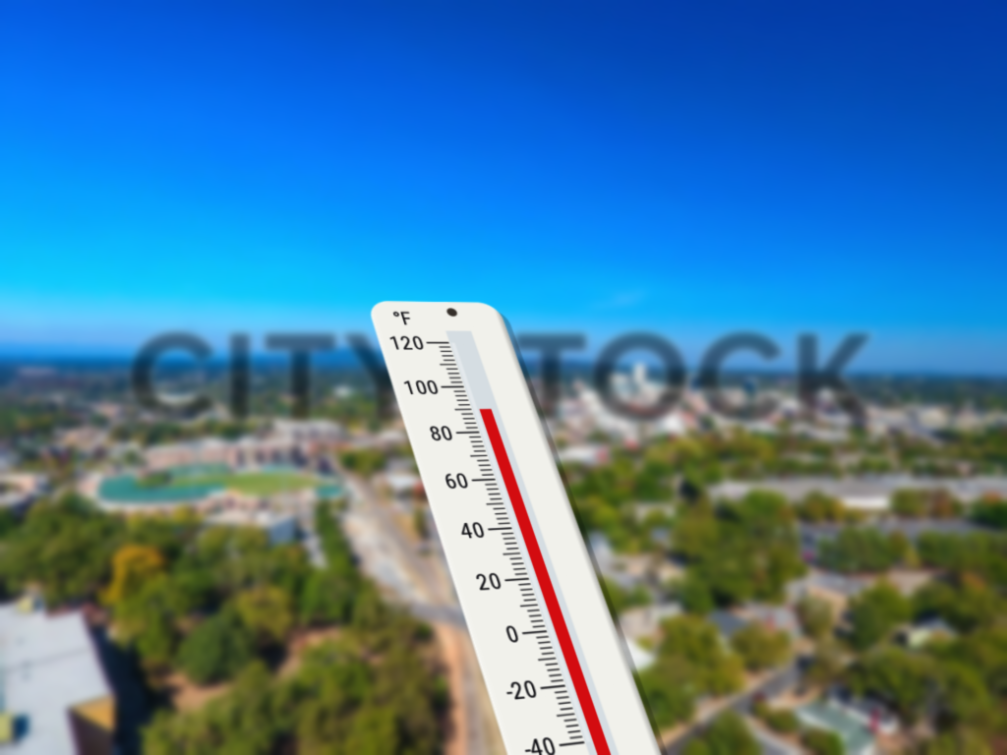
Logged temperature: 90; °F
